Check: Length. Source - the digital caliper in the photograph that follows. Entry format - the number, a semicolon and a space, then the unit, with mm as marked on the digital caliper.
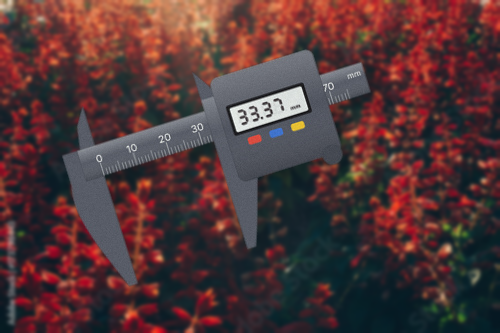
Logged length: 33.37; mm
